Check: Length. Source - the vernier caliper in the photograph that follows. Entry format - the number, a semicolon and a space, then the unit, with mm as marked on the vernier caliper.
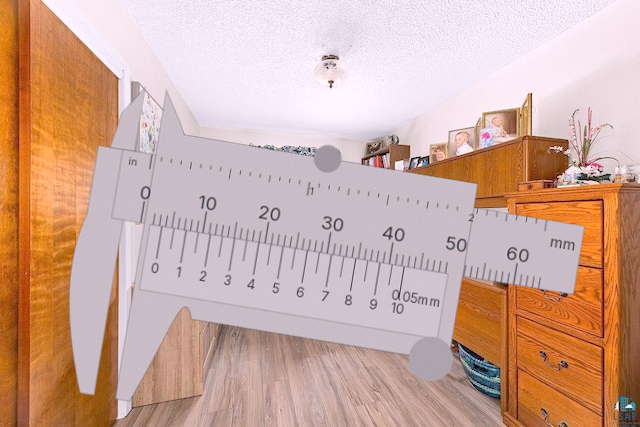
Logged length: 3.4; mm
